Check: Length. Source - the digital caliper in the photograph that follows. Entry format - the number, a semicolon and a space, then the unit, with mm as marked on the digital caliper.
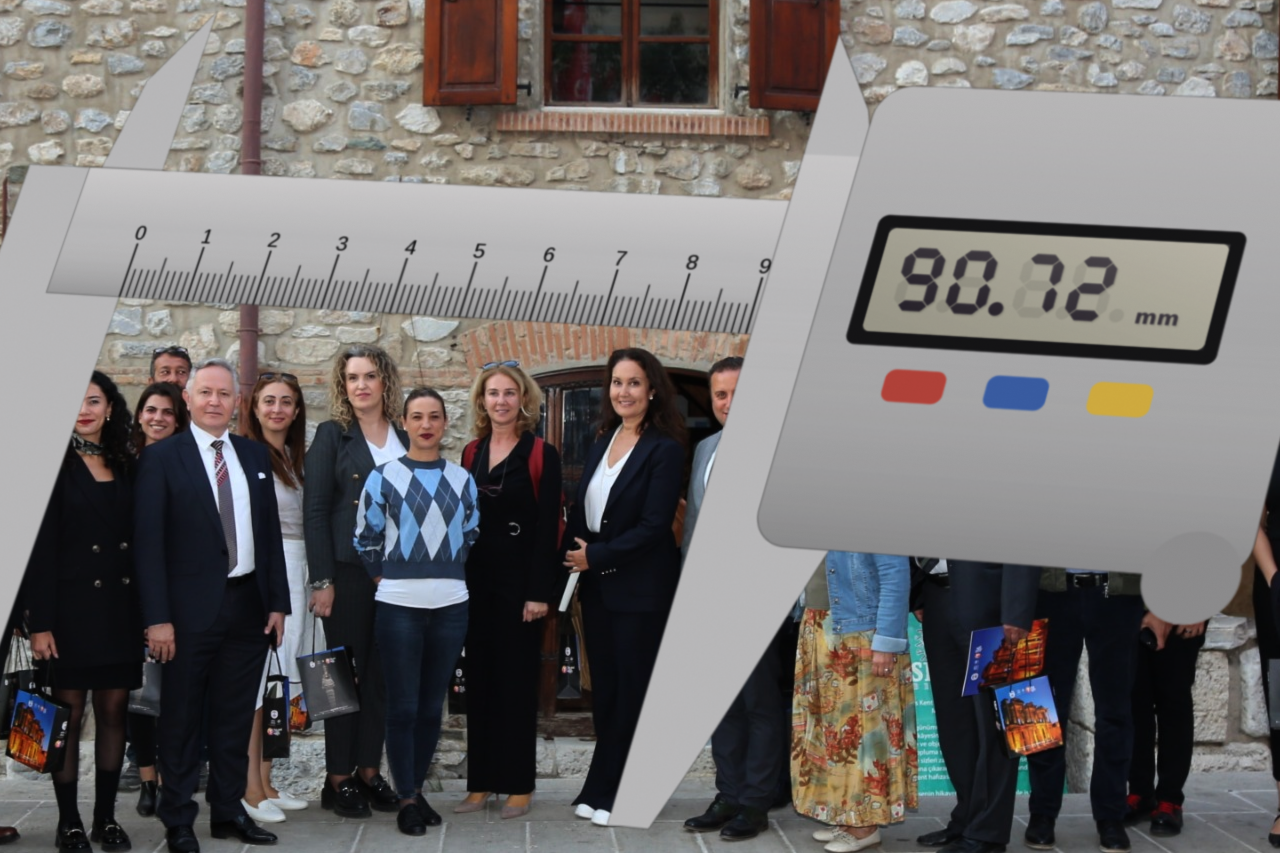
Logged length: 90.72; mm
